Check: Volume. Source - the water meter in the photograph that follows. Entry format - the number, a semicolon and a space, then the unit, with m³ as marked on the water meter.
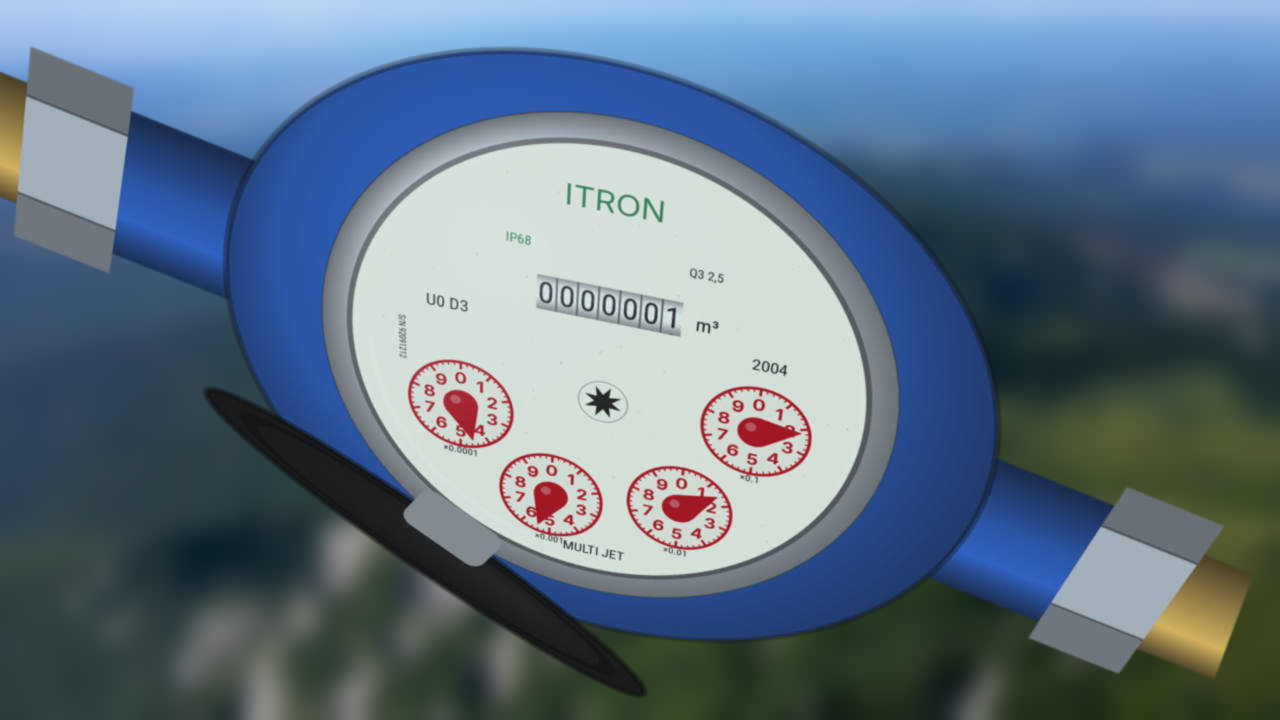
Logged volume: 1.2154; m³
